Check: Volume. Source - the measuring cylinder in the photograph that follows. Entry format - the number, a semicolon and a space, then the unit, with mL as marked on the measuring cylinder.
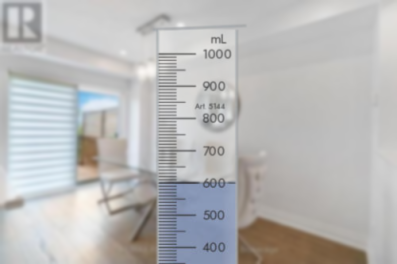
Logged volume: 600; mL
